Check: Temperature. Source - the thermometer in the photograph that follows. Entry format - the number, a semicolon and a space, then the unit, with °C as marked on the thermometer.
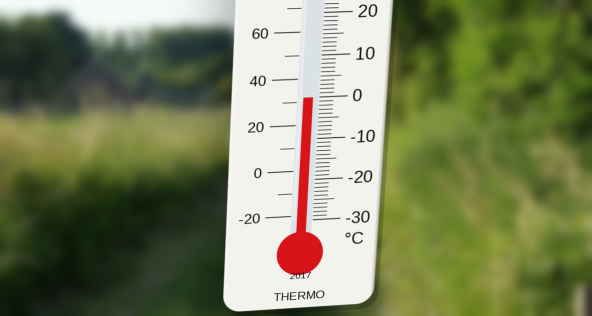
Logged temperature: 0; °C
